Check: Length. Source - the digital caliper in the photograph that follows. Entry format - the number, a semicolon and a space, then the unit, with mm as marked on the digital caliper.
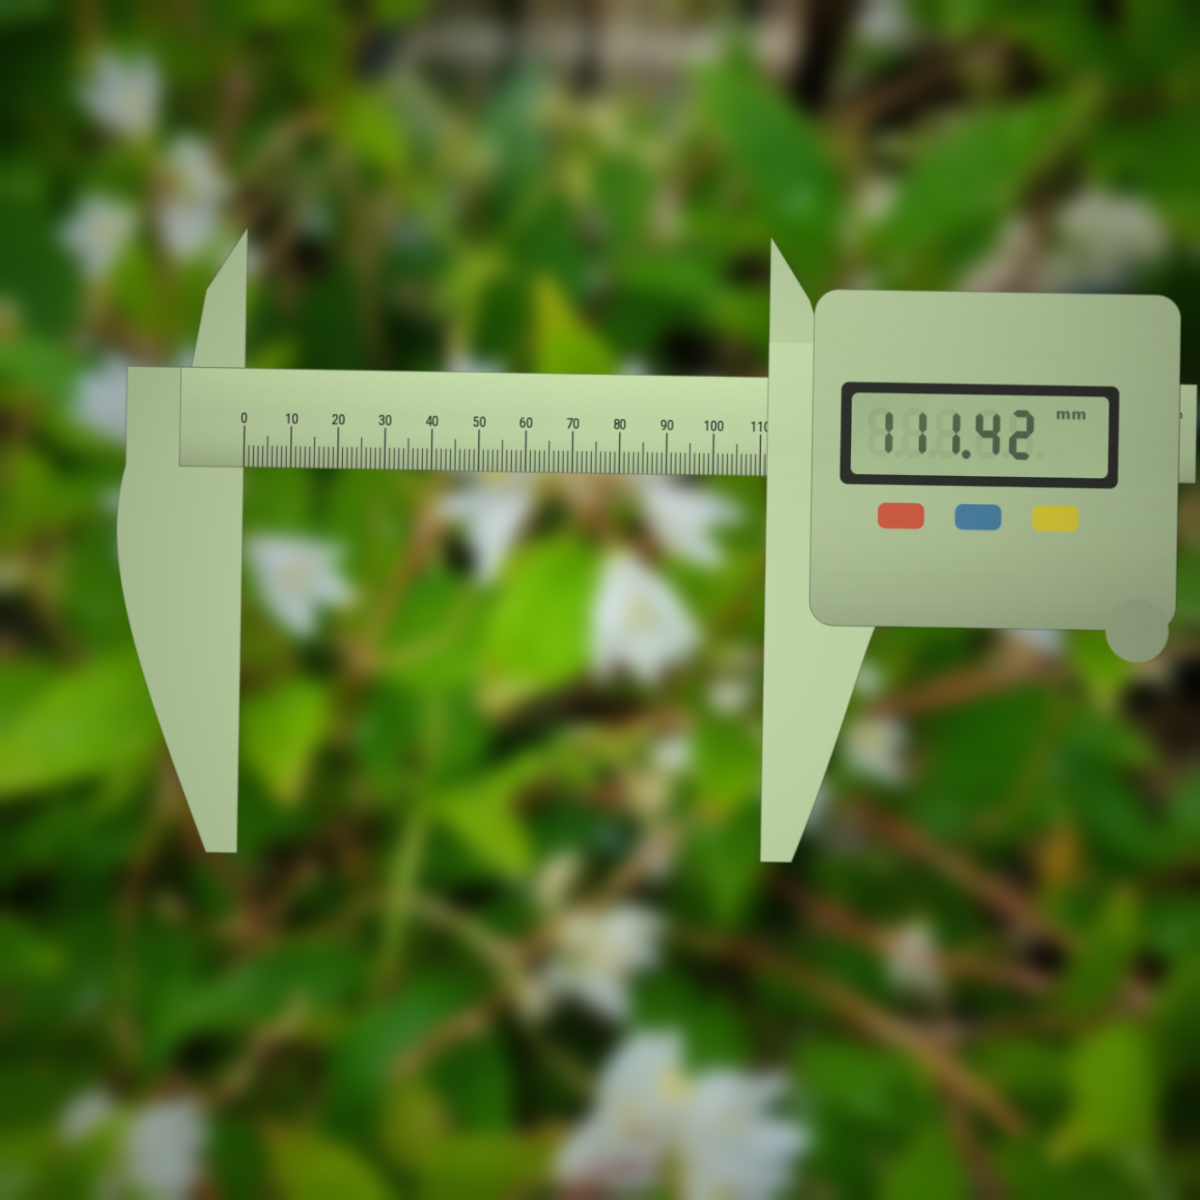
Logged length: 111.42; mm
